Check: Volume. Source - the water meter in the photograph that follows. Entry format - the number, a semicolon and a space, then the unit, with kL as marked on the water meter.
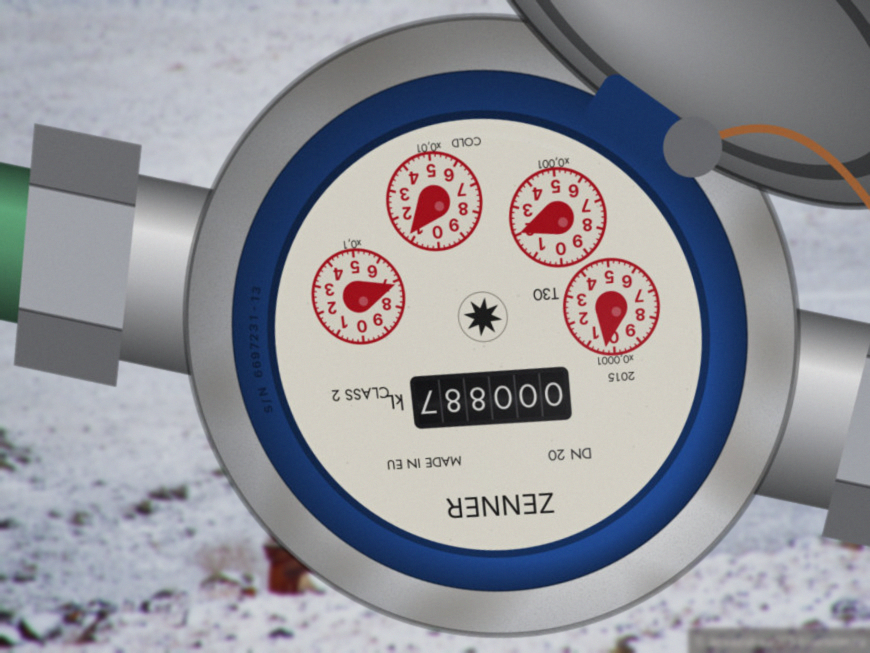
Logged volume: 887.7120; kL
